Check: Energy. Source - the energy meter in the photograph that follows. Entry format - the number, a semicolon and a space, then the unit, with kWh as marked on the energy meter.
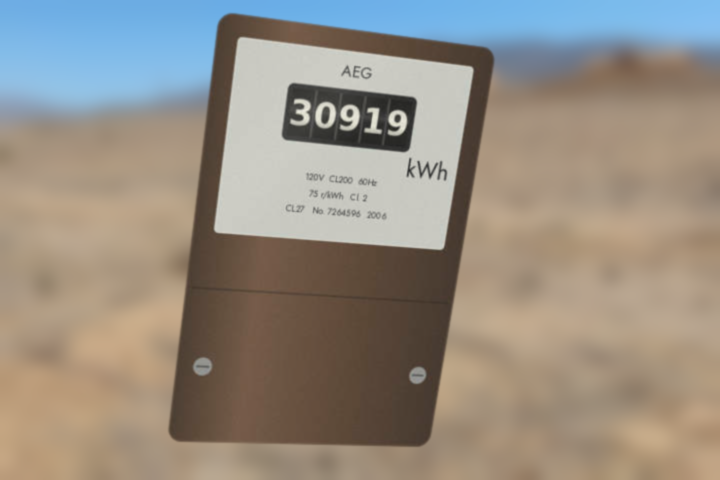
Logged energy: 30919; kWh
